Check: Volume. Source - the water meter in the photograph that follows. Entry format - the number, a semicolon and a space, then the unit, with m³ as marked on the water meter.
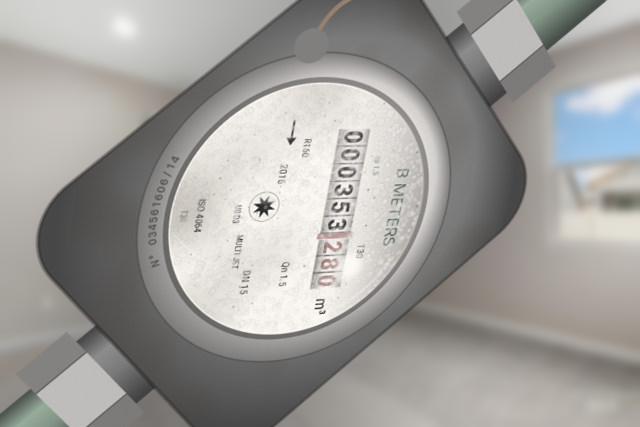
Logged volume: 353.280; m³
